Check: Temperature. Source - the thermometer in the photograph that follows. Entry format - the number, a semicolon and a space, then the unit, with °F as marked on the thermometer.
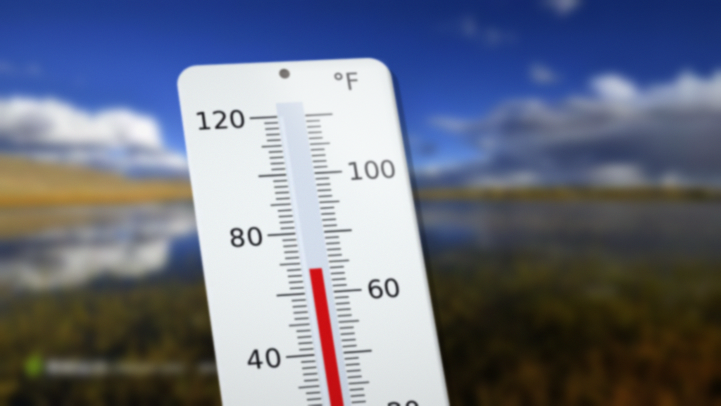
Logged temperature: 68; °F
